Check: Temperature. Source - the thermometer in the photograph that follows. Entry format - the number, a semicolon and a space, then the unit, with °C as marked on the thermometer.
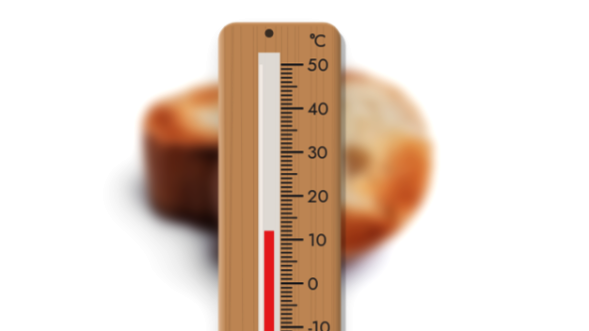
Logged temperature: 12; °C
